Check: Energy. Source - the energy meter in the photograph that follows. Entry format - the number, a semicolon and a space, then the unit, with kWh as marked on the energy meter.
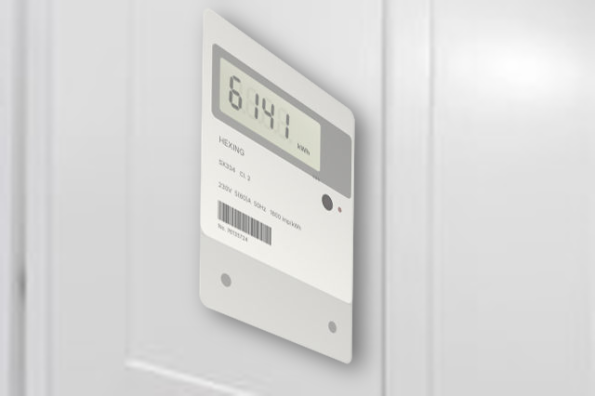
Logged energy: 6141; kWh
